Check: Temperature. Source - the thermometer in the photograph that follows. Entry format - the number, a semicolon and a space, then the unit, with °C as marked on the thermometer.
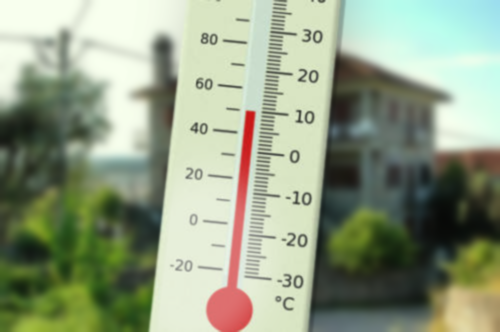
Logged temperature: 10; °C
